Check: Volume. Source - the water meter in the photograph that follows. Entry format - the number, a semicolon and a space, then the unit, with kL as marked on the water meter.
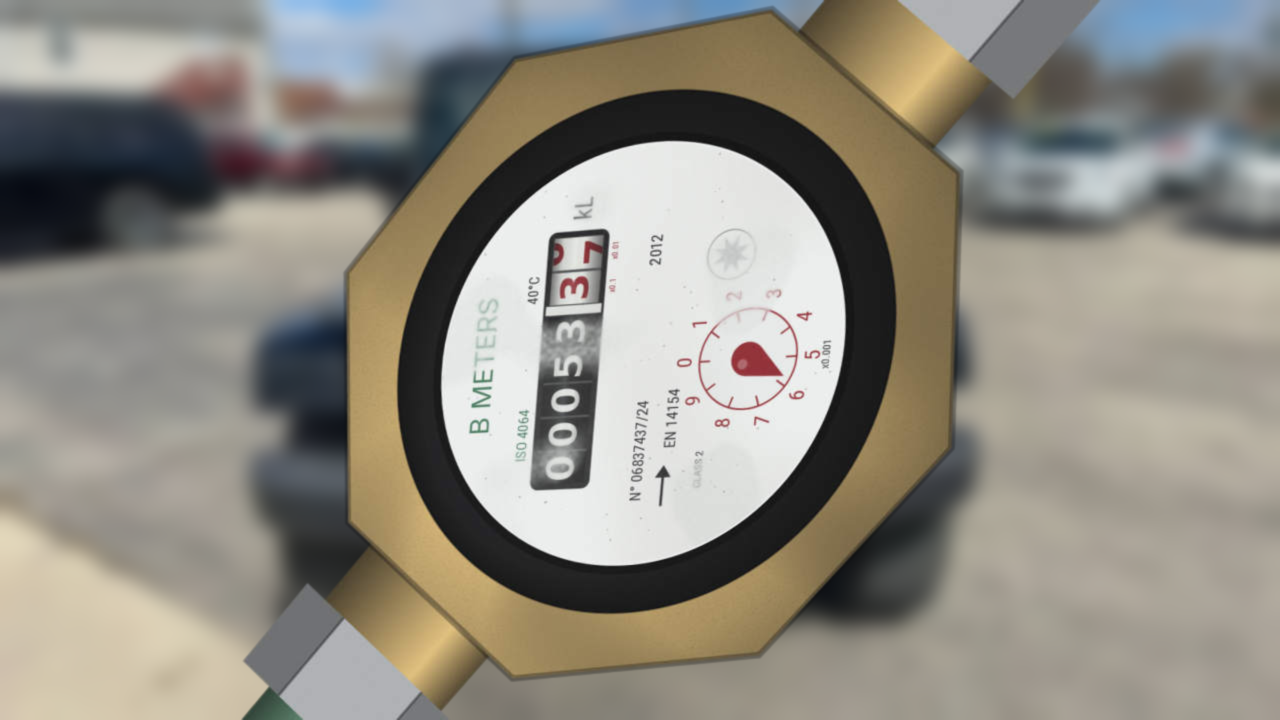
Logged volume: 53.365; kL
